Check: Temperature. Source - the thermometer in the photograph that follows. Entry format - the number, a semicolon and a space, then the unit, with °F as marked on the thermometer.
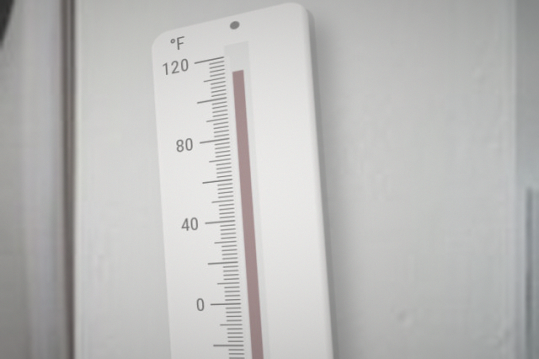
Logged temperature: 112; °F
